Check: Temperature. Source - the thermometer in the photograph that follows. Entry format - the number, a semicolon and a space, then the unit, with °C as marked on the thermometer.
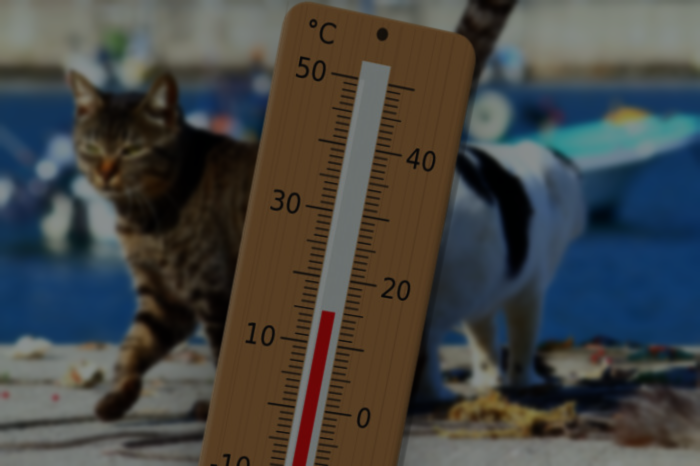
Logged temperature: 15; °C
